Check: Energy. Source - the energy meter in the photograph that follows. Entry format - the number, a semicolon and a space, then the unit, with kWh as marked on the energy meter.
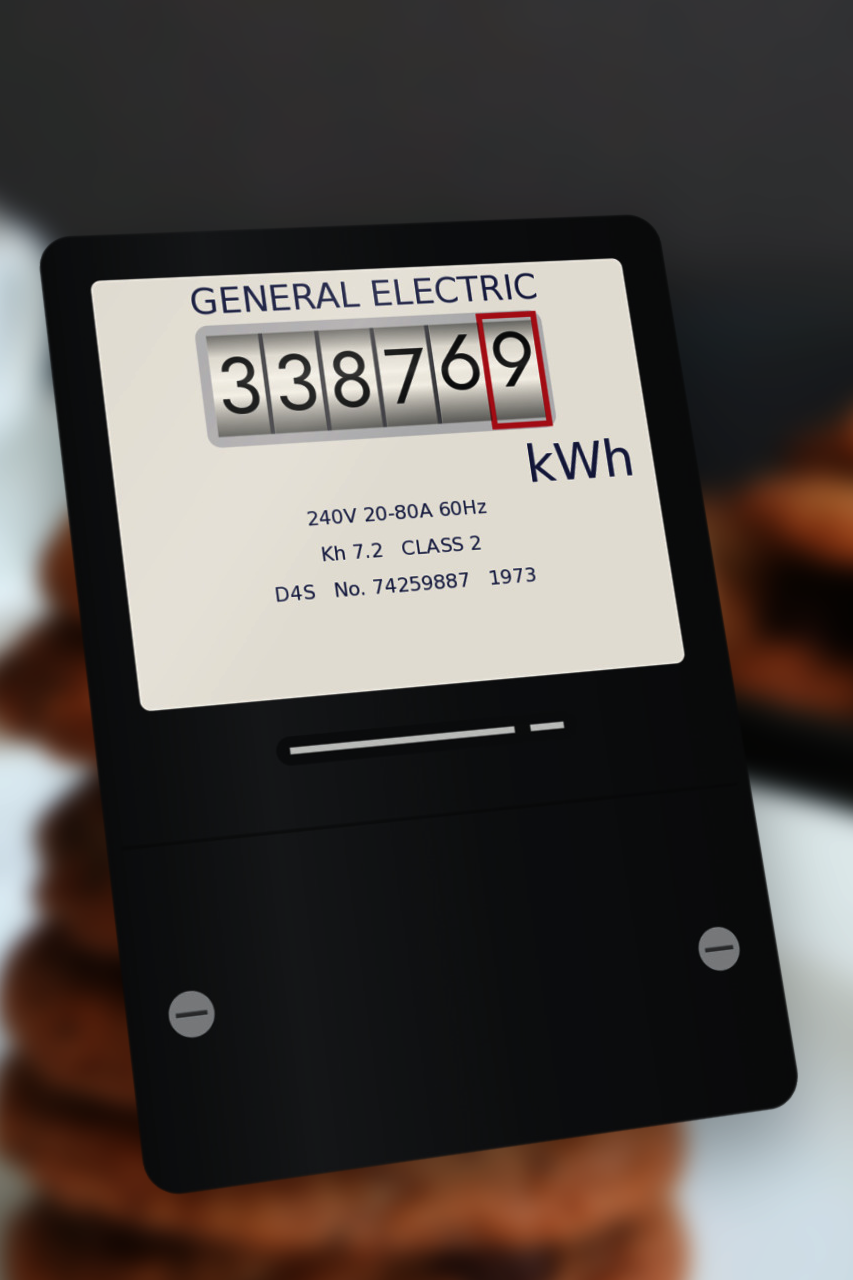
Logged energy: 33876.9; kWh
